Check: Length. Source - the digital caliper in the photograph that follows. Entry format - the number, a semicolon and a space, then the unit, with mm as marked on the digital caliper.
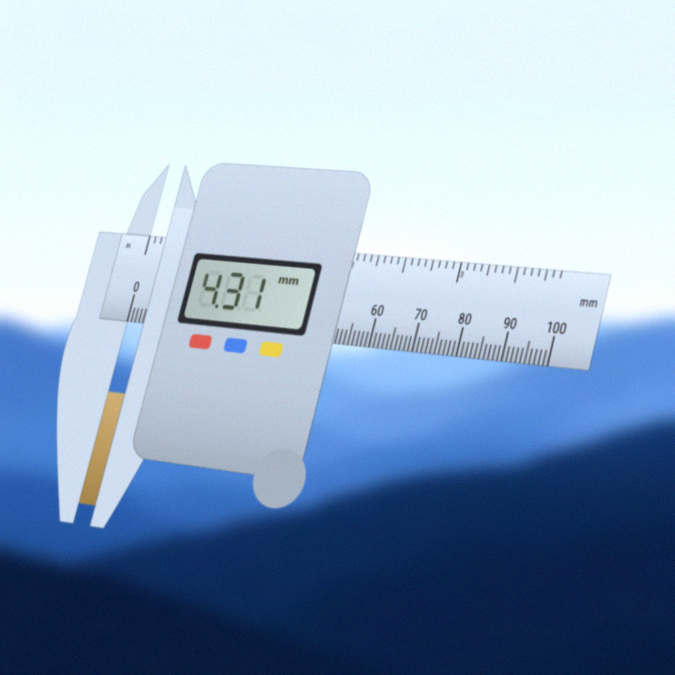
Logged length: 4.31; mm
